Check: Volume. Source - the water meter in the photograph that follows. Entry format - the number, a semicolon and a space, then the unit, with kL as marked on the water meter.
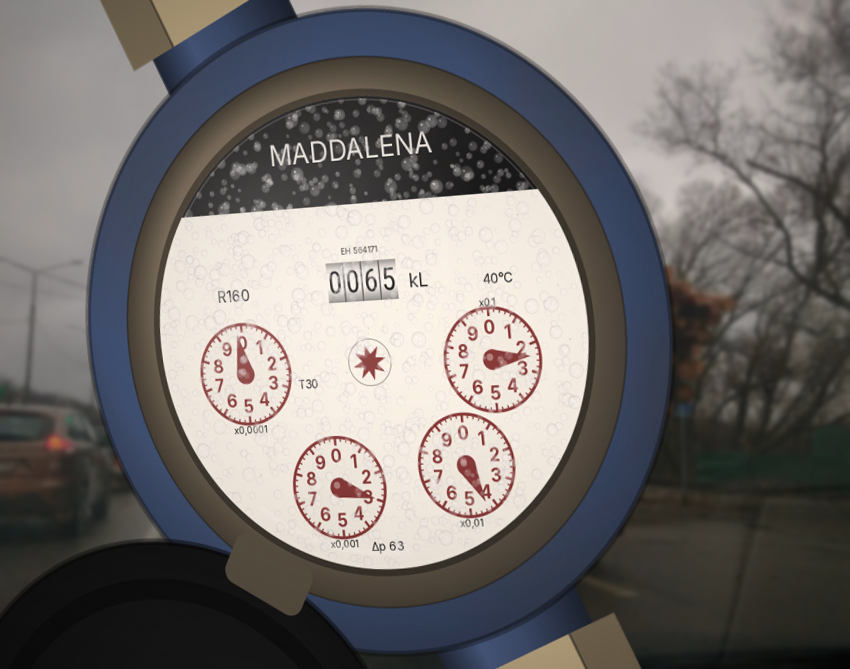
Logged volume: 65.2429; kL
